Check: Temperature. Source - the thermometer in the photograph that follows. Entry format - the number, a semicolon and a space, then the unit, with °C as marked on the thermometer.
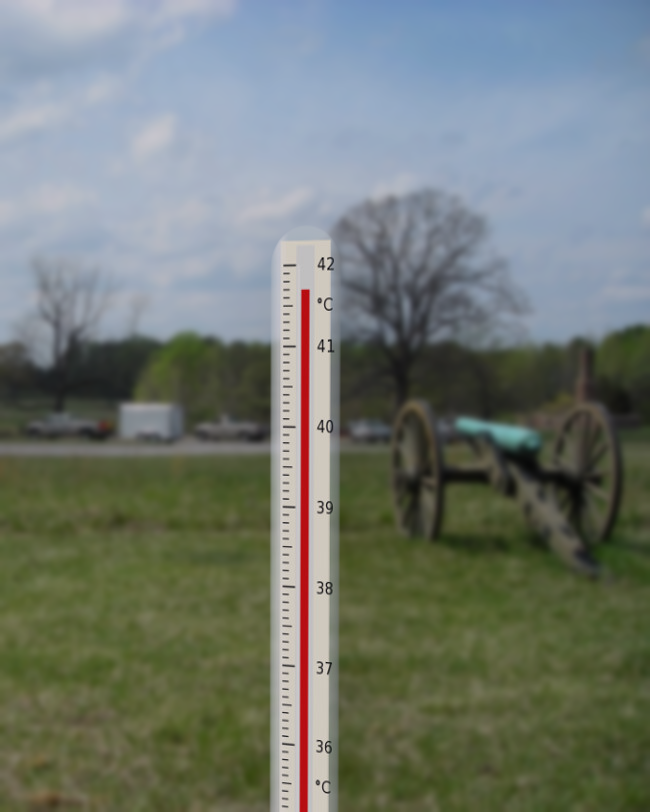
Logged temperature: 41.7; °C
